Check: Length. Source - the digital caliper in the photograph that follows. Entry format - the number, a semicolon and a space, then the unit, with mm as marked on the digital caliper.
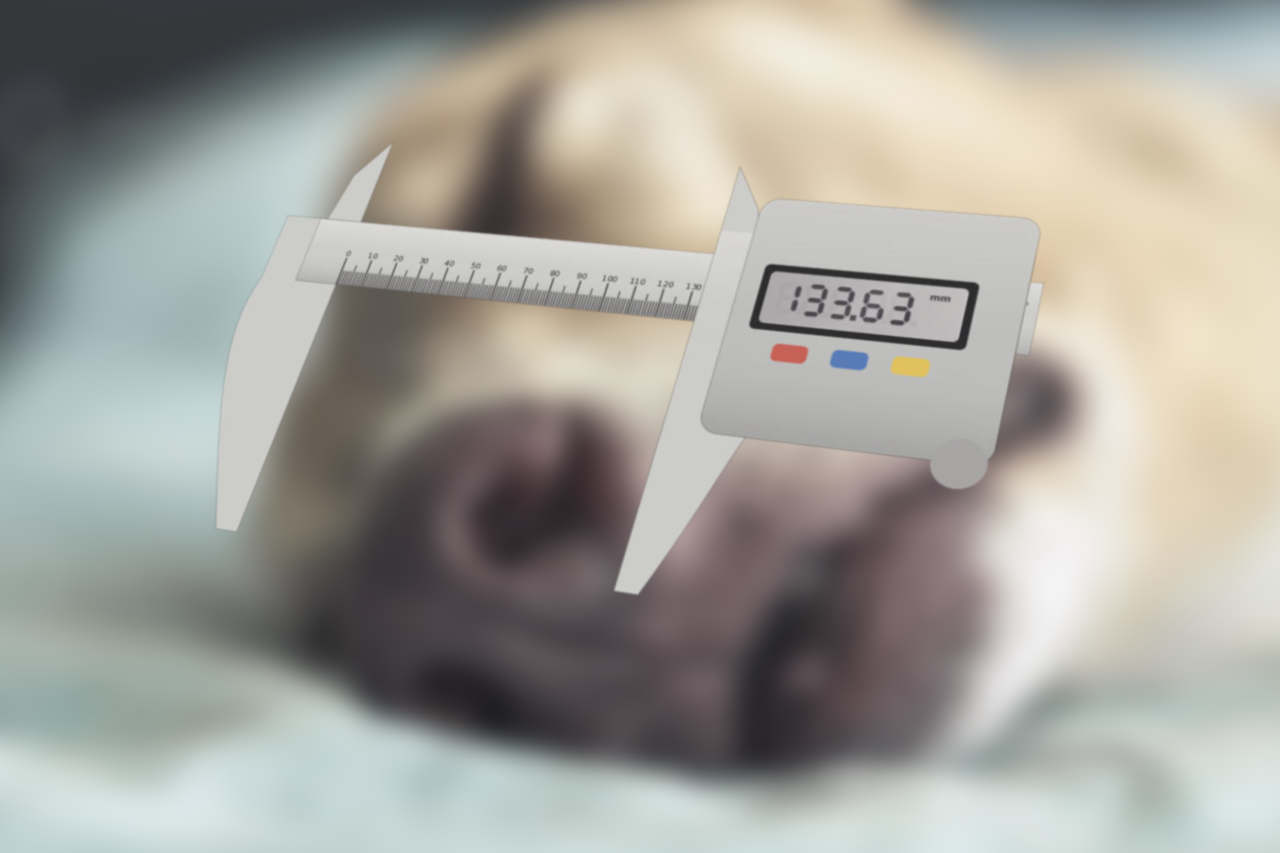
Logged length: 133.63; mm
